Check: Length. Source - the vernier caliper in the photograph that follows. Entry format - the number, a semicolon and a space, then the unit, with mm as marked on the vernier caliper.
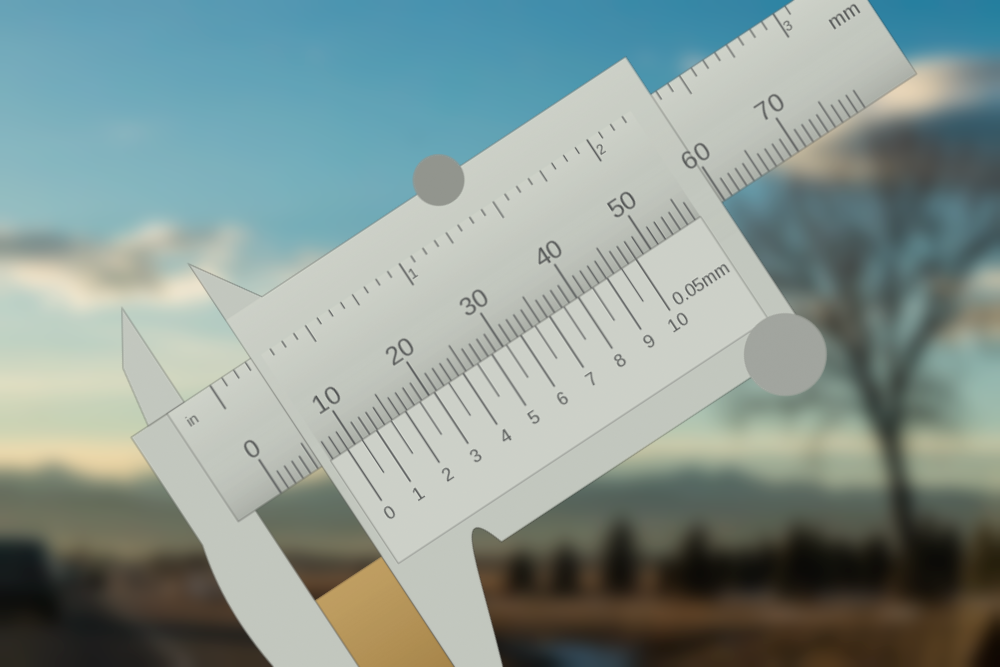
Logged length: 9.0; mm
